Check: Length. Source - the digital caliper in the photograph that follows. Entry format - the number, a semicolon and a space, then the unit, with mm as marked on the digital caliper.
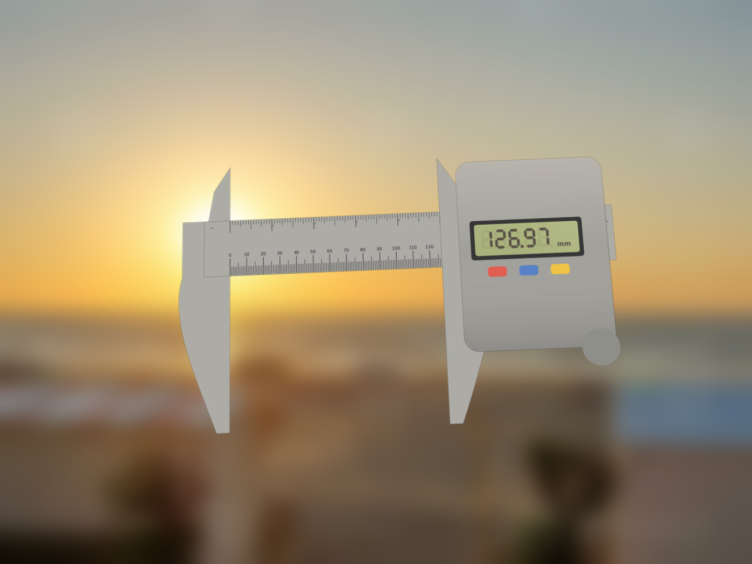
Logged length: 126.97; mm
